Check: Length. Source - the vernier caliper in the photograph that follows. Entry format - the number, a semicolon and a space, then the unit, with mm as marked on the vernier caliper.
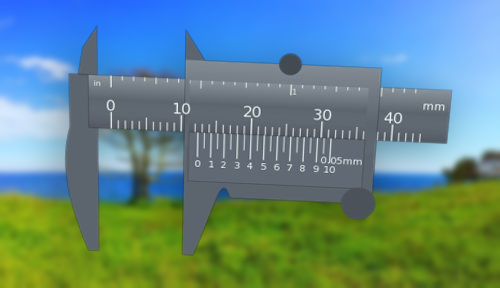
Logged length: 12.4; mm
